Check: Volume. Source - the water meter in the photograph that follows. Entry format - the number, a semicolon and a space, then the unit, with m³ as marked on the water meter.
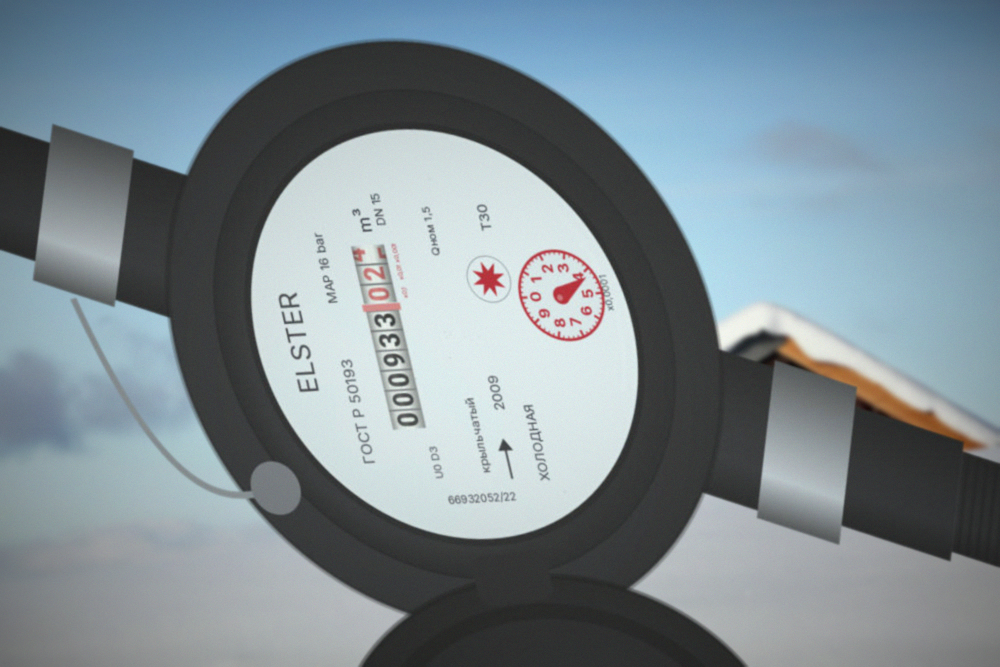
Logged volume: 933.0244; m³
